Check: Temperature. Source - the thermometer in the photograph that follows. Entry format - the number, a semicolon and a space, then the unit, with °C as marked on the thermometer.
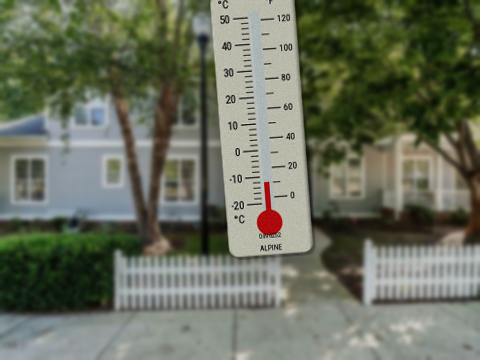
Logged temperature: -12; °C
